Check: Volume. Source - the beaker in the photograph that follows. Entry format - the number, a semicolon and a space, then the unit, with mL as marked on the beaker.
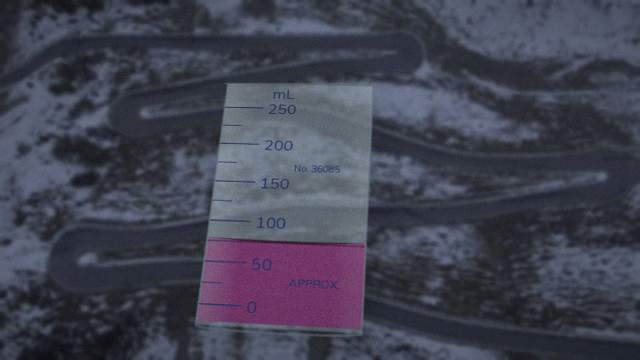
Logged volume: 75; mL
